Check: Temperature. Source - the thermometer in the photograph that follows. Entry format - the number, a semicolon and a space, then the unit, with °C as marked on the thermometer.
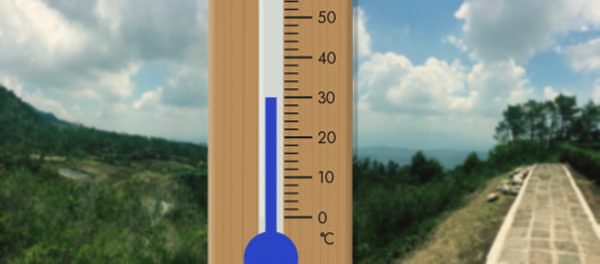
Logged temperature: 30; °C
